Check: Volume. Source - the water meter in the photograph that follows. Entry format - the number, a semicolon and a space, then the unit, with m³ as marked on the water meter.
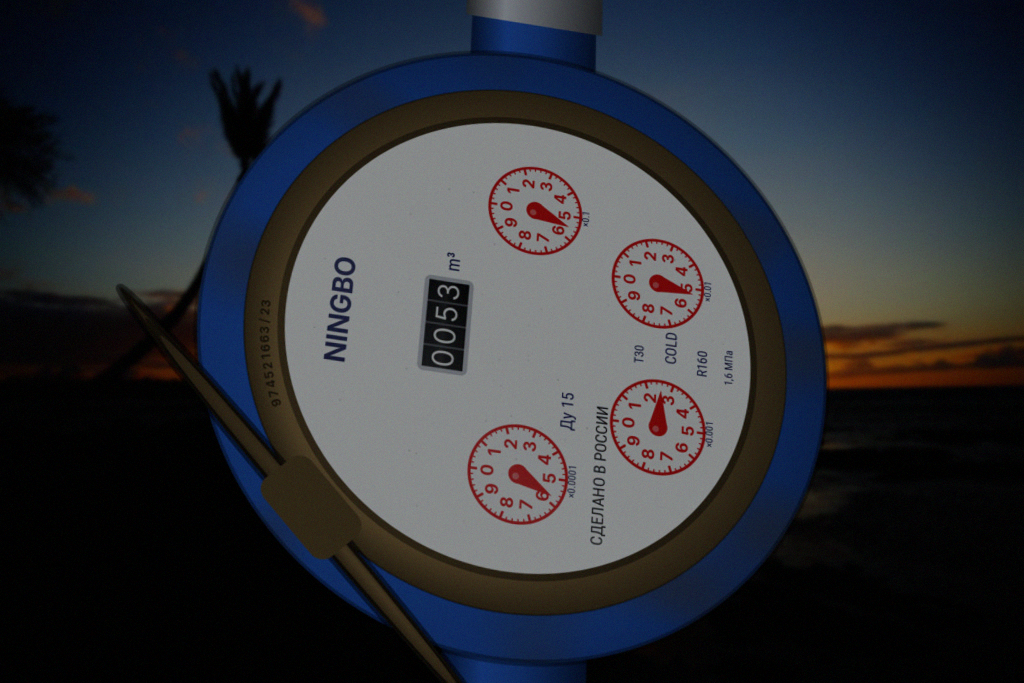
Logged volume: 53.5525; m³
